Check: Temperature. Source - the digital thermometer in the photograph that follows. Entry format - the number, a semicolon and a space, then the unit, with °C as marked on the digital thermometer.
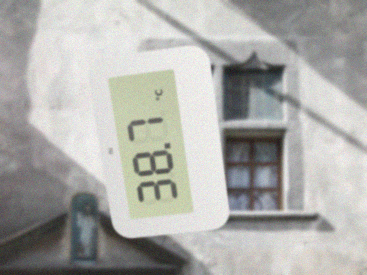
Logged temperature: 38.7; °C
